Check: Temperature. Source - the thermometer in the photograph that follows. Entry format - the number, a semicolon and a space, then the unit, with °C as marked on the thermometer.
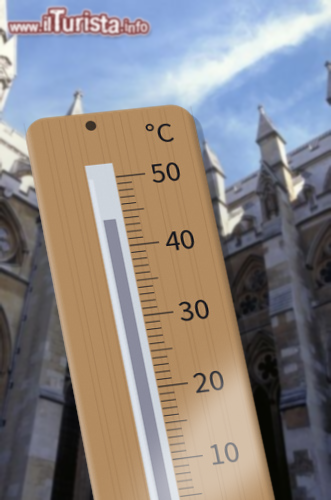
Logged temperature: 44; °C
